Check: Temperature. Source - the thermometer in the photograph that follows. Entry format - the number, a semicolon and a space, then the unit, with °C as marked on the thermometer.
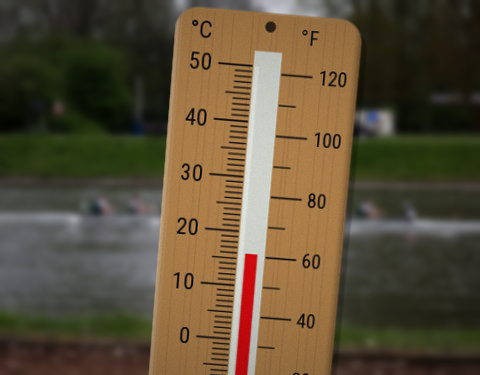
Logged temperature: 16; °C
